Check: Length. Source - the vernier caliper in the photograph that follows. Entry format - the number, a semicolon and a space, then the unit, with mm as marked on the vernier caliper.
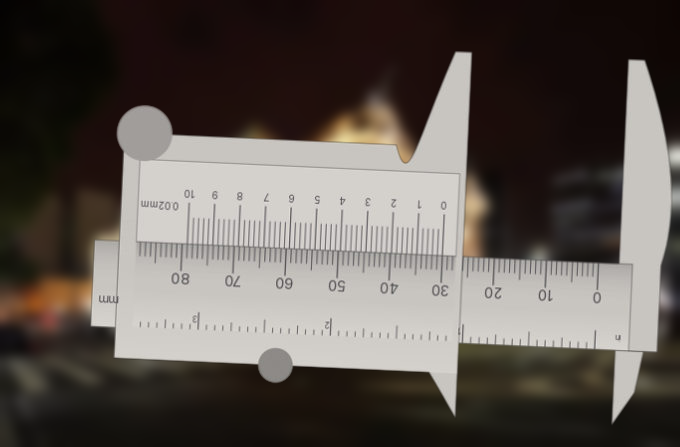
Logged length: 30.0; mm
